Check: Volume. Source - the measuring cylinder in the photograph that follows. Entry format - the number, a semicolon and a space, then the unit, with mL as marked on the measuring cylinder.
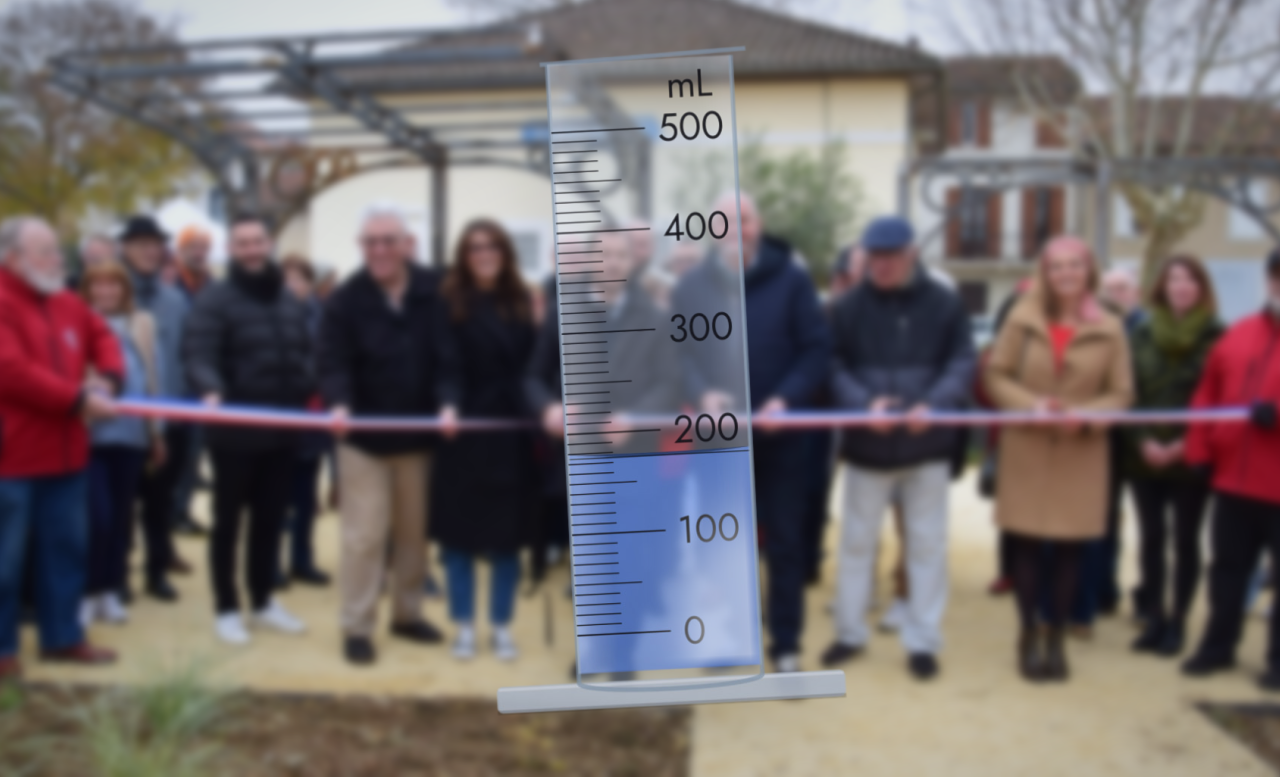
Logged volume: 175; mL
